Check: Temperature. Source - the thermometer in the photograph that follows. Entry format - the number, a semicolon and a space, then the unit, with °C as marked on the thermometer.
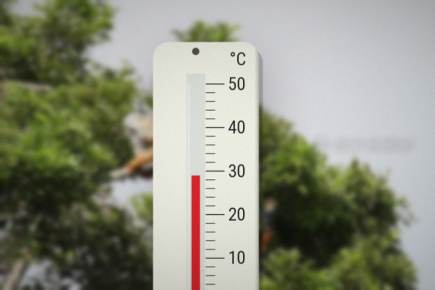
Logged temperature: 29; °C
